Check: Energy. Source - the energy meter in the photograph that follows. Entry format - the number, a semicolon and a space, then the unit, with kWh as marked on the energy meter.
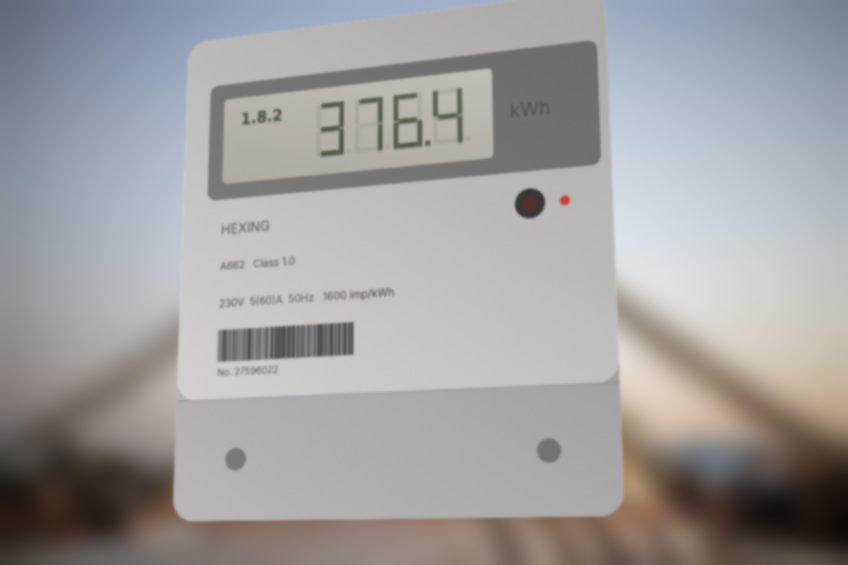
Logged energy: 376.4; kWh
